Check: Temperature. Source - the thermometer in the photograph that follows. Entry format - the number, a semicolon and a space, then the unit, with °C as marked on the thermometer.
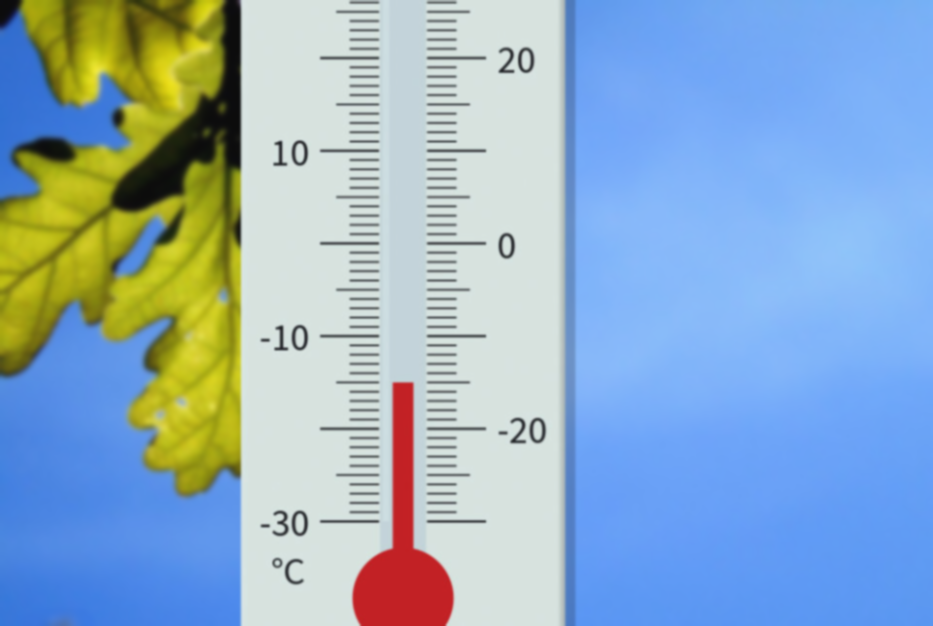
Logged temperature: -15; °C
